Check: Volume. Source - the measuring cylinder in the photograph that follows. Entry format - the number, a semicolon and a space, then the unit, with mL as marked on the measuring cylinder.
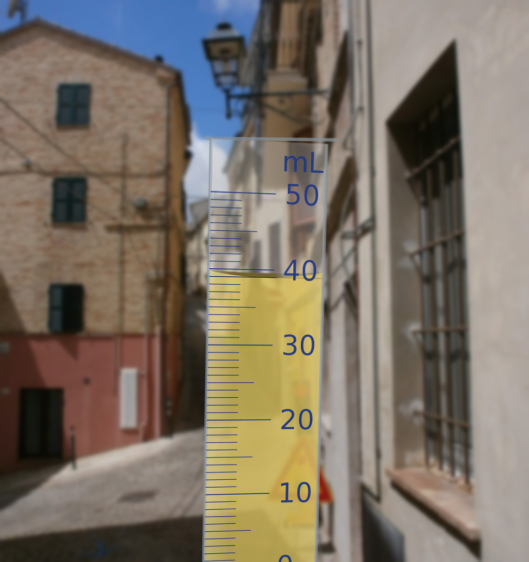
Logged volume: 39; mL
